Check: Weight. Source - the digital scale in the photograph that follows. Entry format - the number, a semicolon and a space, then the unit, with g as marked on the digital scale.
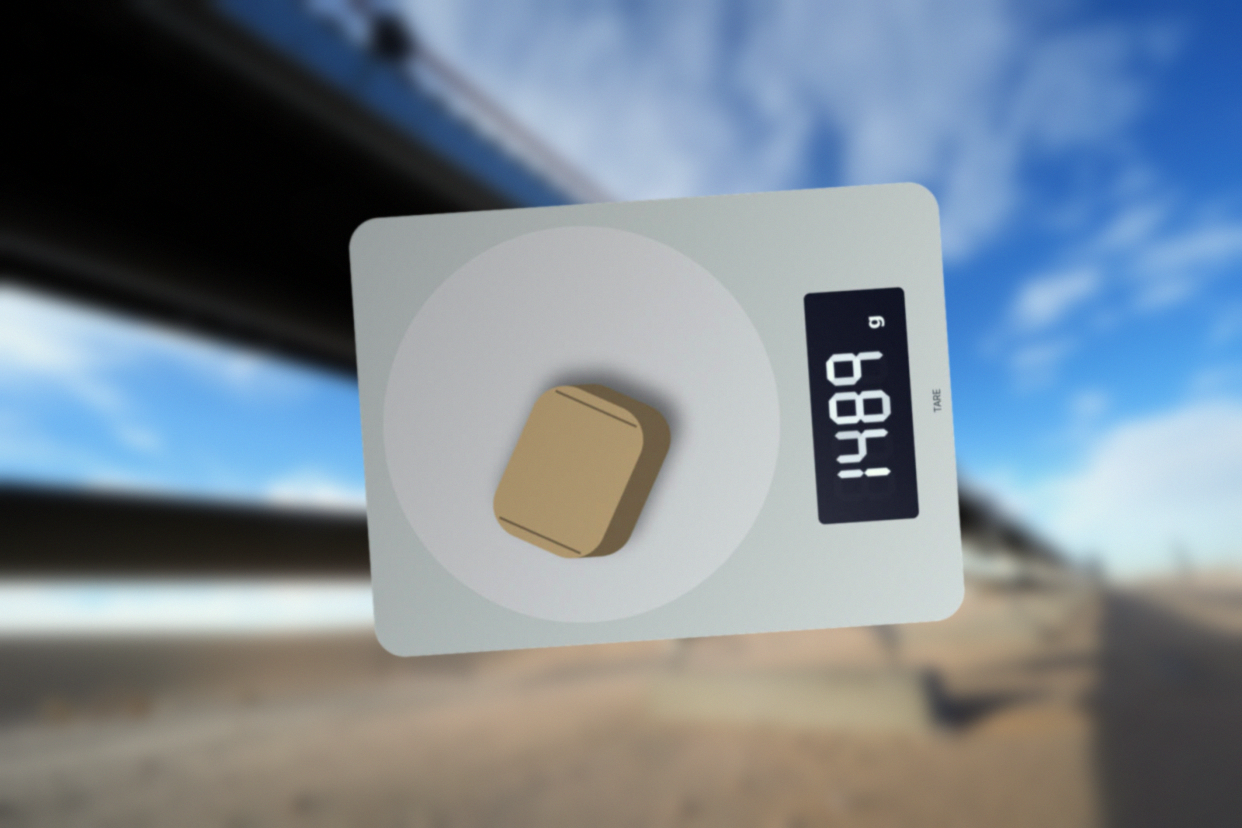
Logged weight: 1489; g
